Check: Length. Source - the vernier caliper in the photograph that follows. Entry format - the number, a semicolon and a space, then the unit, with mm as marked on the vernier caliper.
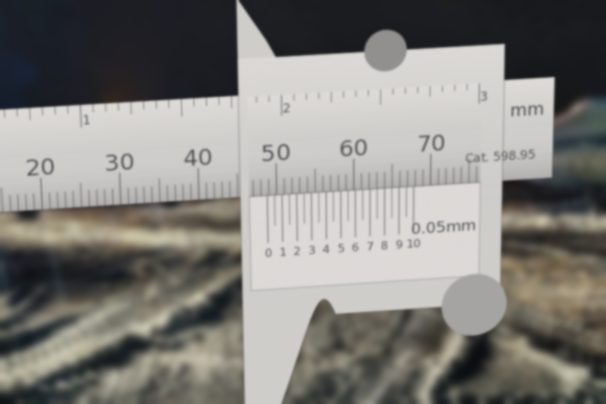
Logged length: 48.8; mm
